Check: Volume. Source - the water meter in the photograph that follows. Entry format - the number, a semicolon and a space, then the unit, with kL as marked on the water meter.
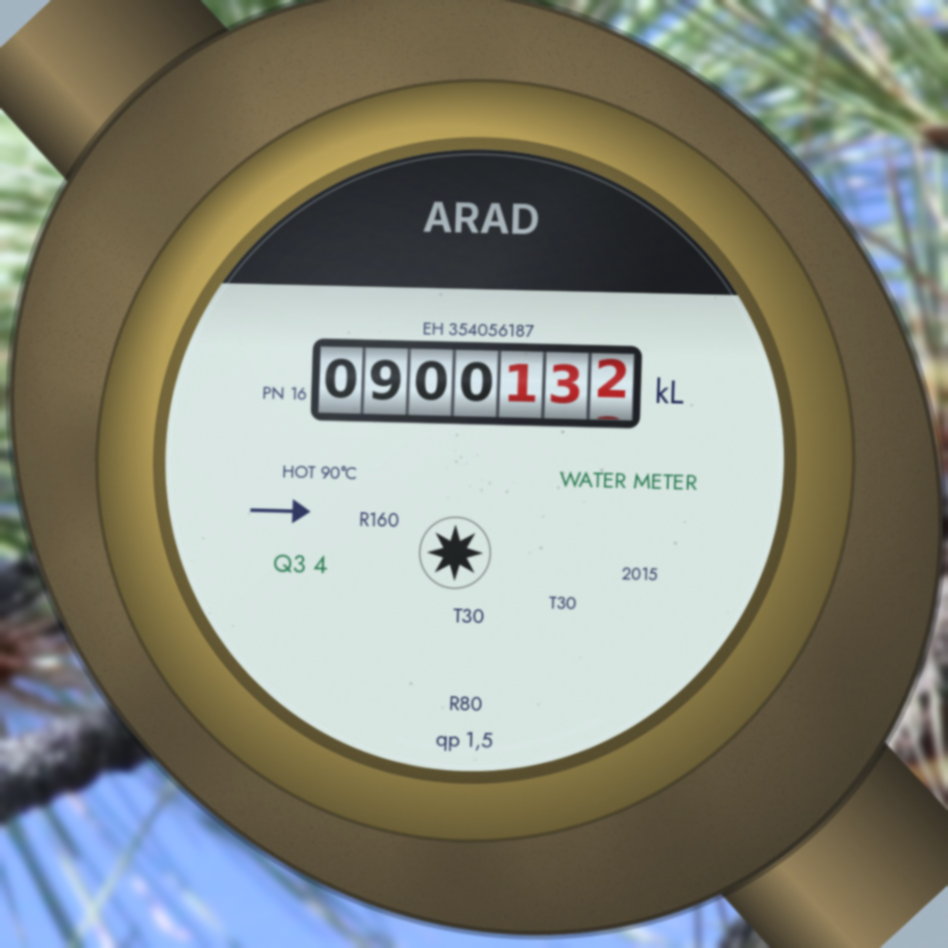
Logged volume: 900.132; kL
